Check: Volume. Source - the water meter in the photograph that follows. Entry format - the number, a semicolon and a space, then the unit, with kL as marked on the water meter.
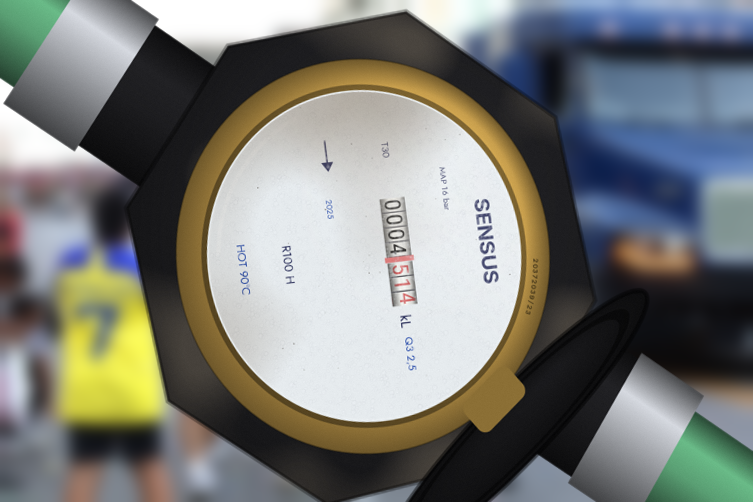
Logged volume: 4.514; kL
